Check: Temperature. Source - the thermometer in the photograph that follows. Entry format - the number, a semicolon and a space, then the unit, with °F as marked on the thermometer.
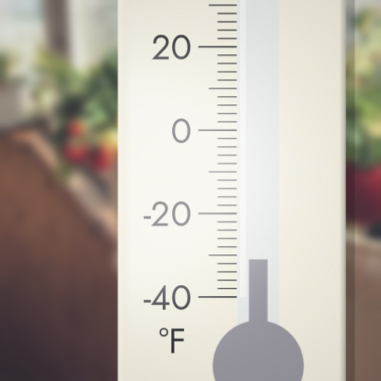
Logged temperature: -31; °F
